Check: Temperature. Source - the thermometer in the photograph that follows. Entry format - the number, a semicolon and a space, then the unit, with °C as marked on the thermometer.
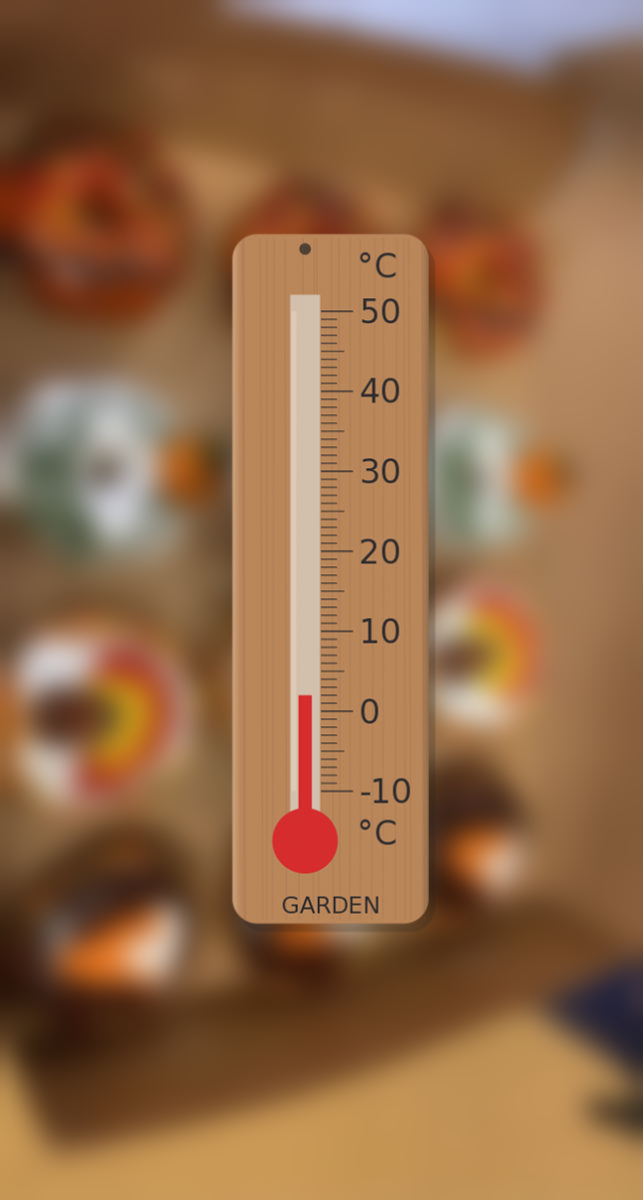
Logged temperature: 2; °C
